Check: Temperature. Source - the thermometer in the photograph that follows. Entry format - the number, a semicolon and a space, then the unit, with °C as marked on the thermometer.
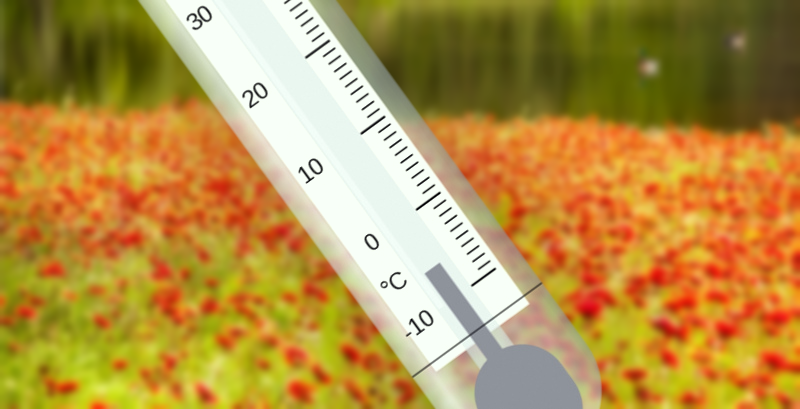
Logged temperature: -6; °C
